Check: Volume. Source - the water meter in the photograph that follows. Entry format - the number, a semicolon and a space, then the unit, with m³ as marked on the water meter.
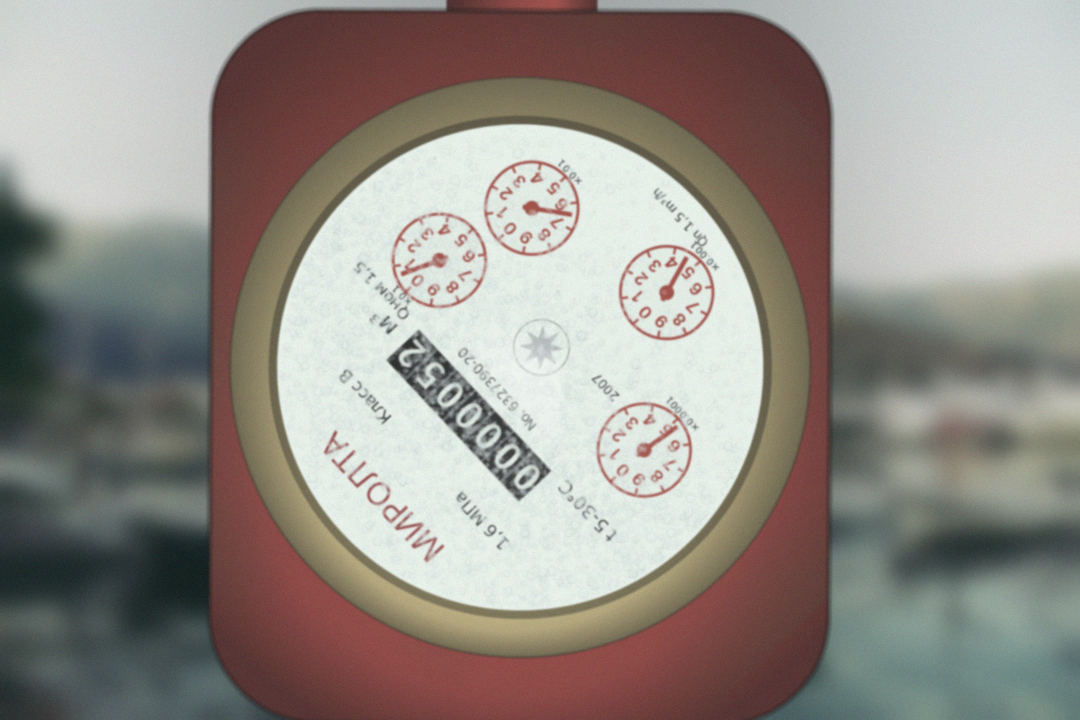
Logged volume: 52.0645; m³
